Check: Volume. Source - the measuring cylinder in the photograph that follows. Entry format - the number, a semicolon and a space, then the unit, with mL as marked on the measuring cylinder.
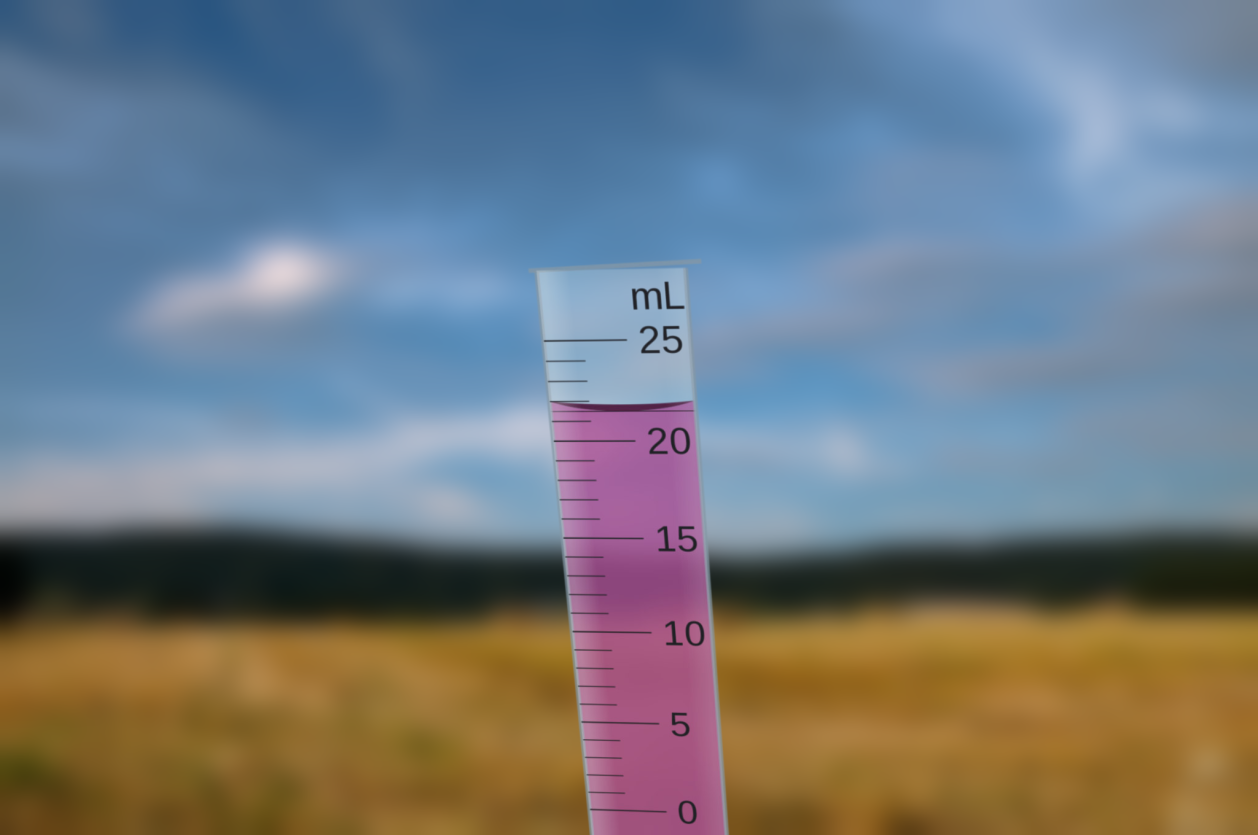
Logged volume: 21.5; mL
